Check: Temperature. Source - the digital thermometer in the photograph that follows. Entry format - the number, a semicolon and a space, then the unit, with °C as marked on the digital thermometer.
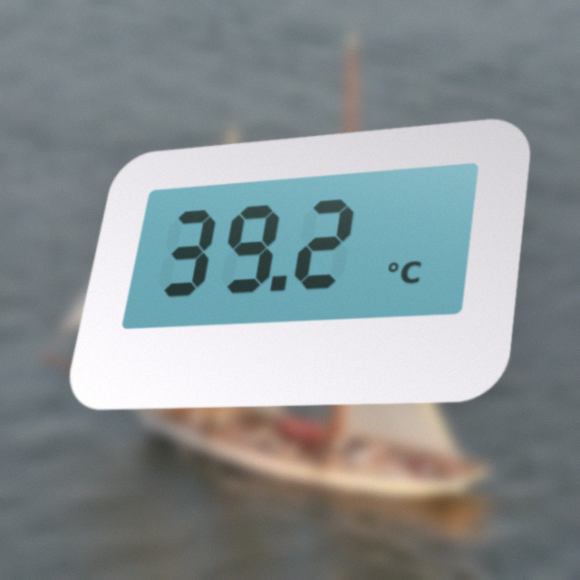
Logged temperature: 39.2; °C
